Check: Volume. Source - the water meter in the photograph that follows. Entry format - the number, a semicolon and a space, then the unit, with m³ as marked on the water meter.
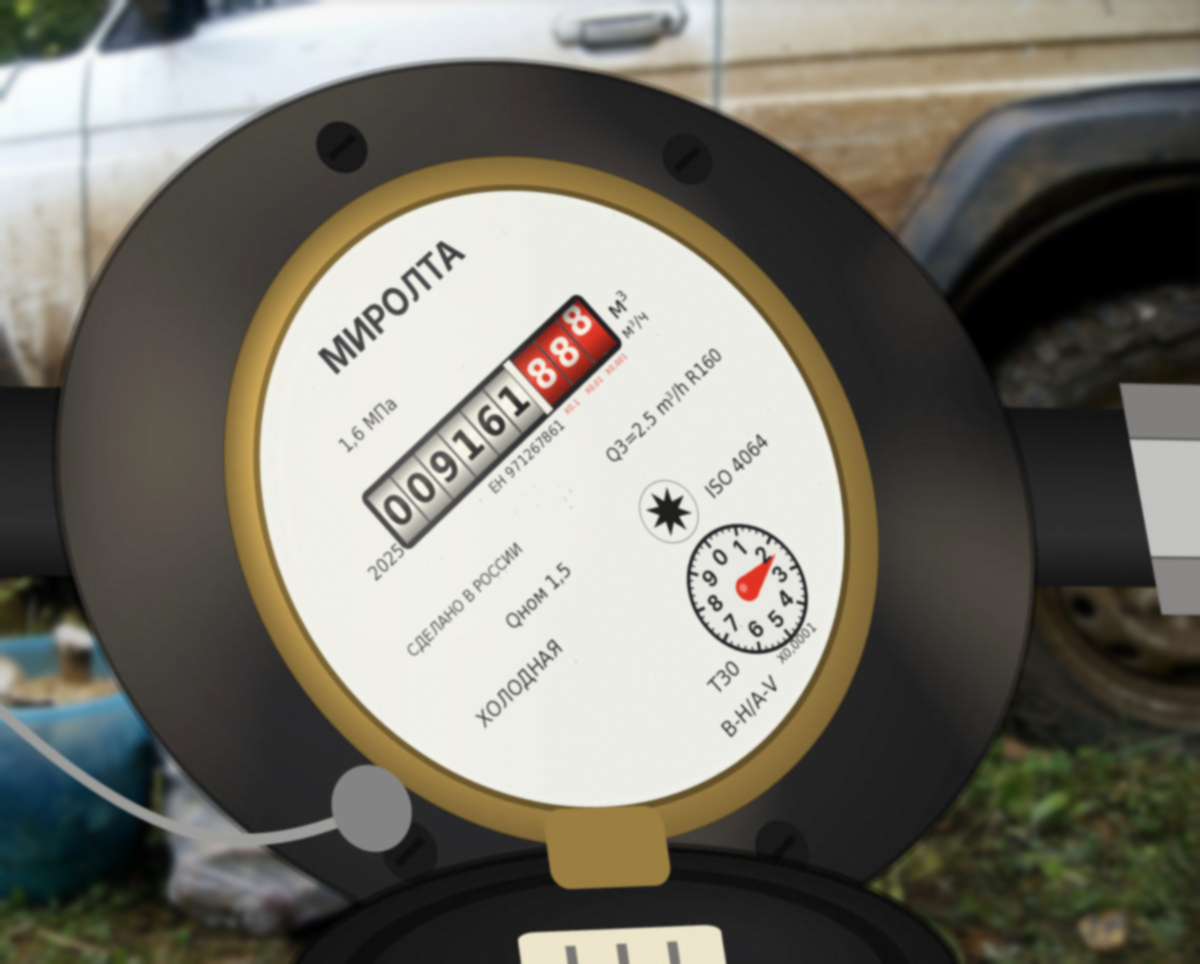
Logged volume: 9161.8882; m³
